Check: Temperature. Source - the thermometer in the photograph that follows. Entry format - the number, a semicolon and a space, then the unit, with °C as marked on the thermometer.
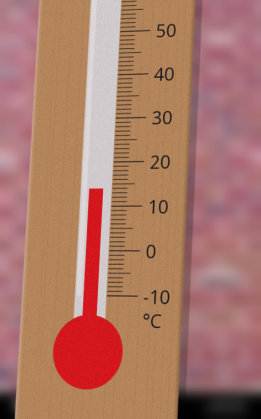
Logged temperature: 14; °C
